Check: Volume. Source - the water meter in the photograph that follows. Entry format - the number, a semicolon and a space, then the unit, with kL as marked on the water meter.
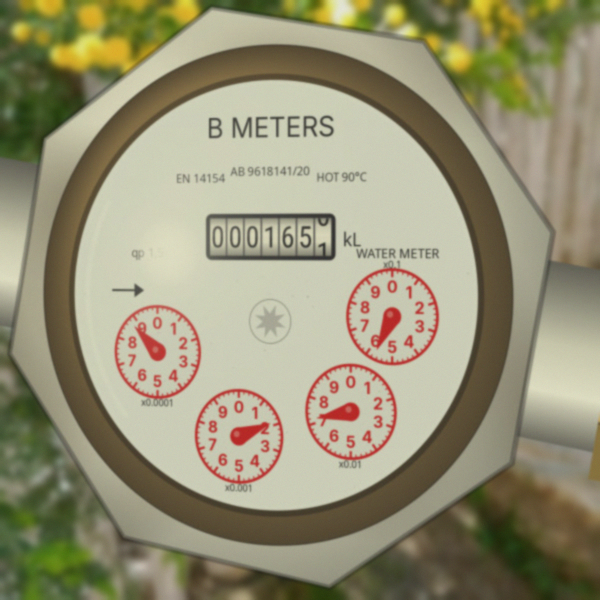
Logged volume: 1650.5718; kL
